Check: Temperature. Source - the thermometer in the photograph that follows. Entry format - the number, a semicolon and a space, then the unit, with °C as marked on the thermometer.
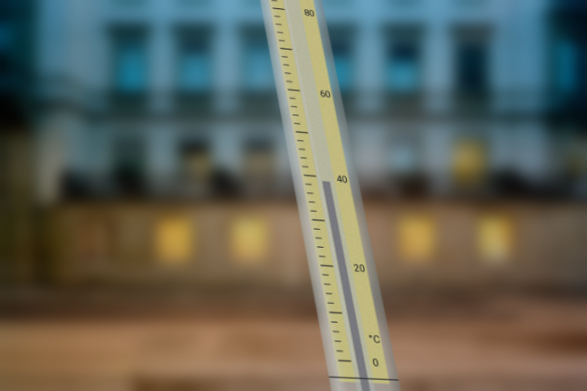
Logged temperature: 39; °C
